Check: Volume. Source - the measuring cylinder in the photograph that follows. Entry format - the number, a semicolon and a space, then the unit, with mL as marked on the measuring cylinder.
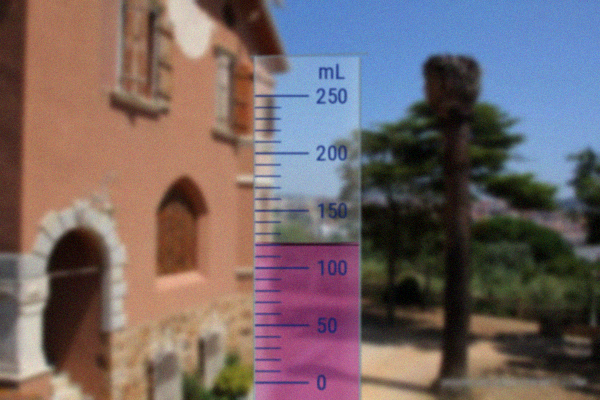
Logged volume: 120; mL
